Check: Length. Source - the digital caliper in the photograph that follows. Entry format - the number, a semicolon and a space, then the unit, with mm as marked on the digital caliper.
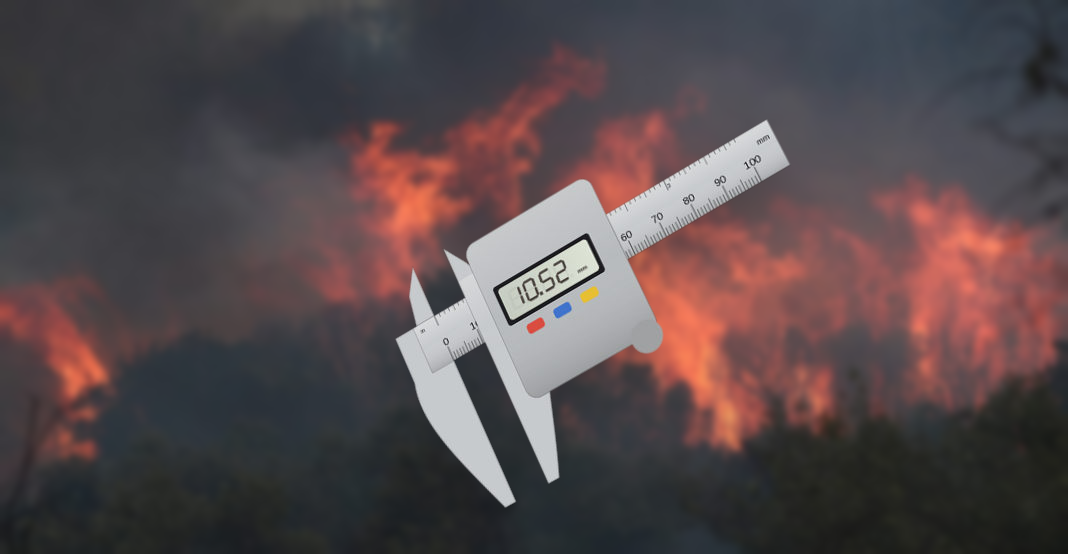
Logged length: 10.52; mm
